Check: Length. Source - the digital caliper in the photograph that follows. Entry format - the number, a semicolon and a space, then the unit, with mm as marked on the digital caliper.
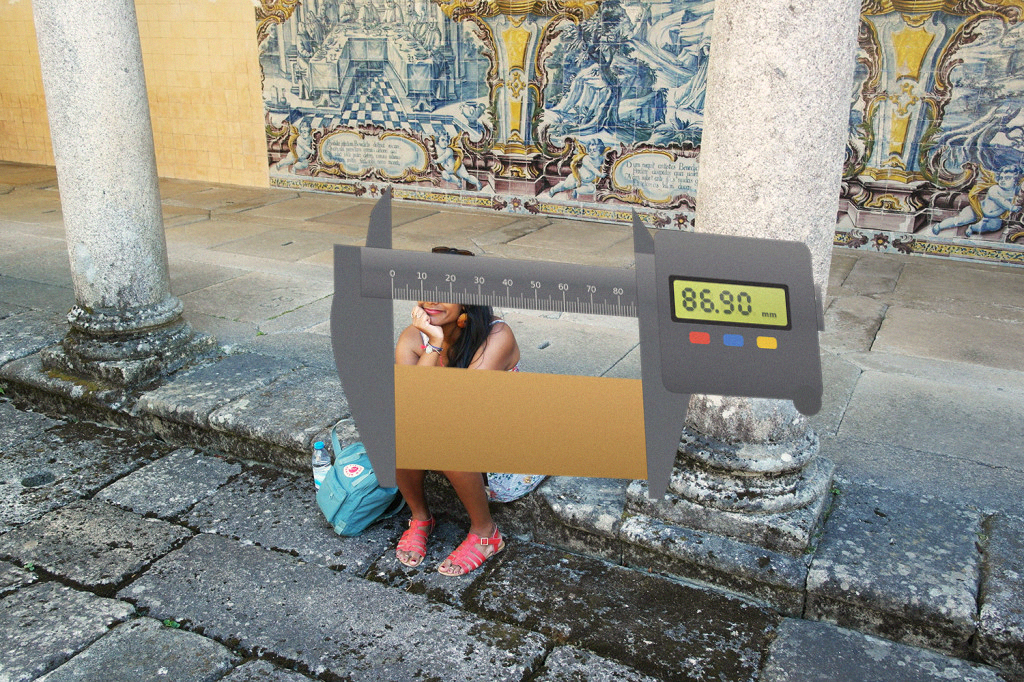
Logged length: 86.90; mm
